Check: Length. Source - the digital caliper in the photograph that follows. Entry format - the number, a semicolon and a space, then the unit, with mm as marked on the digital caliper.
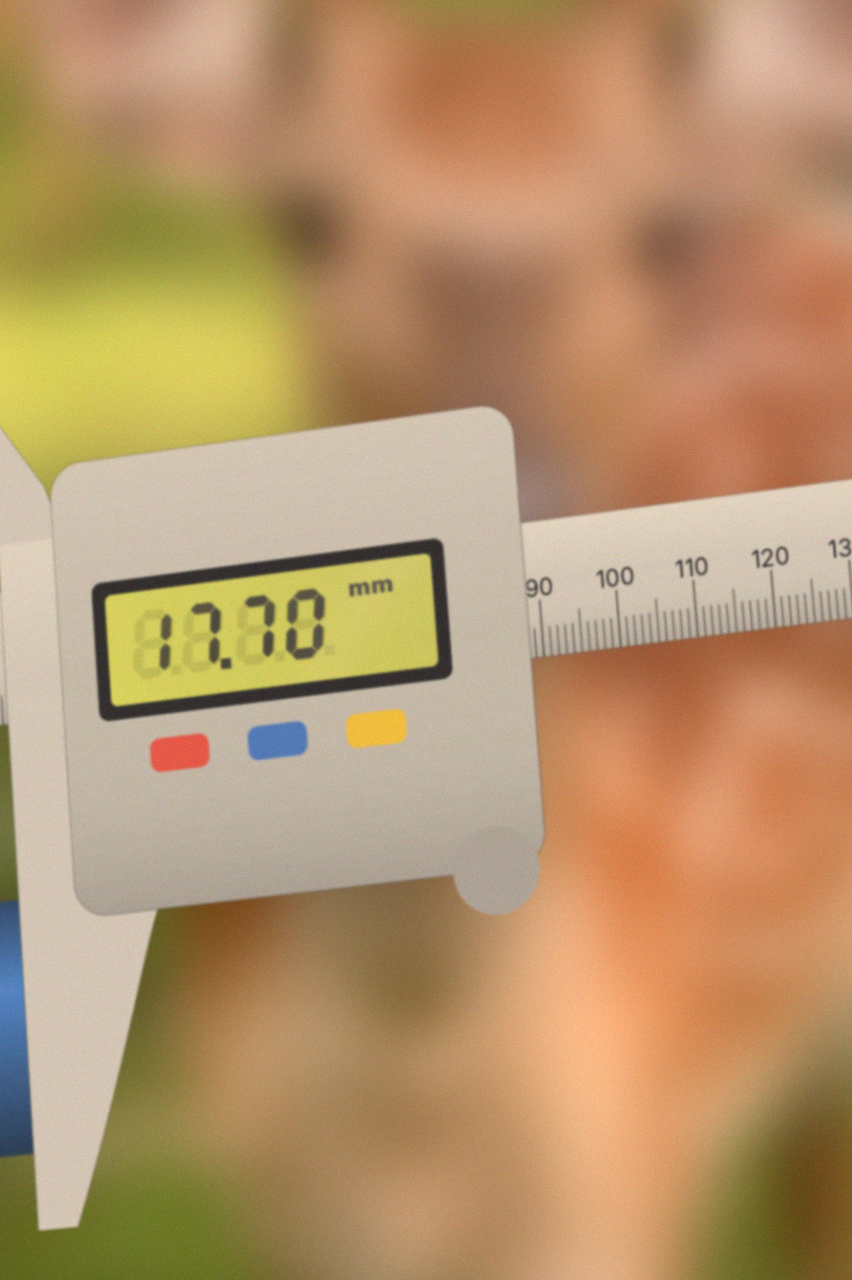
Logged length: 17.70; mm
